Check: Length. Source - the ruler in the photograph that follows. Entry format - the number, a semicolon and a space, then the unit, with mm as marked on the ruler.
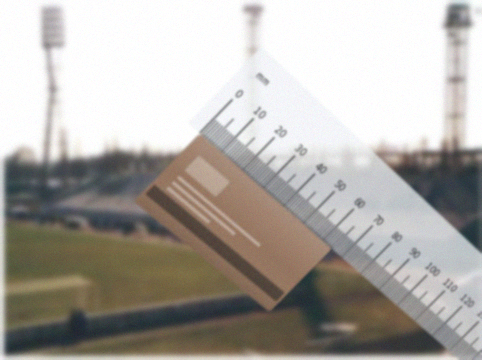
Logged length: 65; mm
